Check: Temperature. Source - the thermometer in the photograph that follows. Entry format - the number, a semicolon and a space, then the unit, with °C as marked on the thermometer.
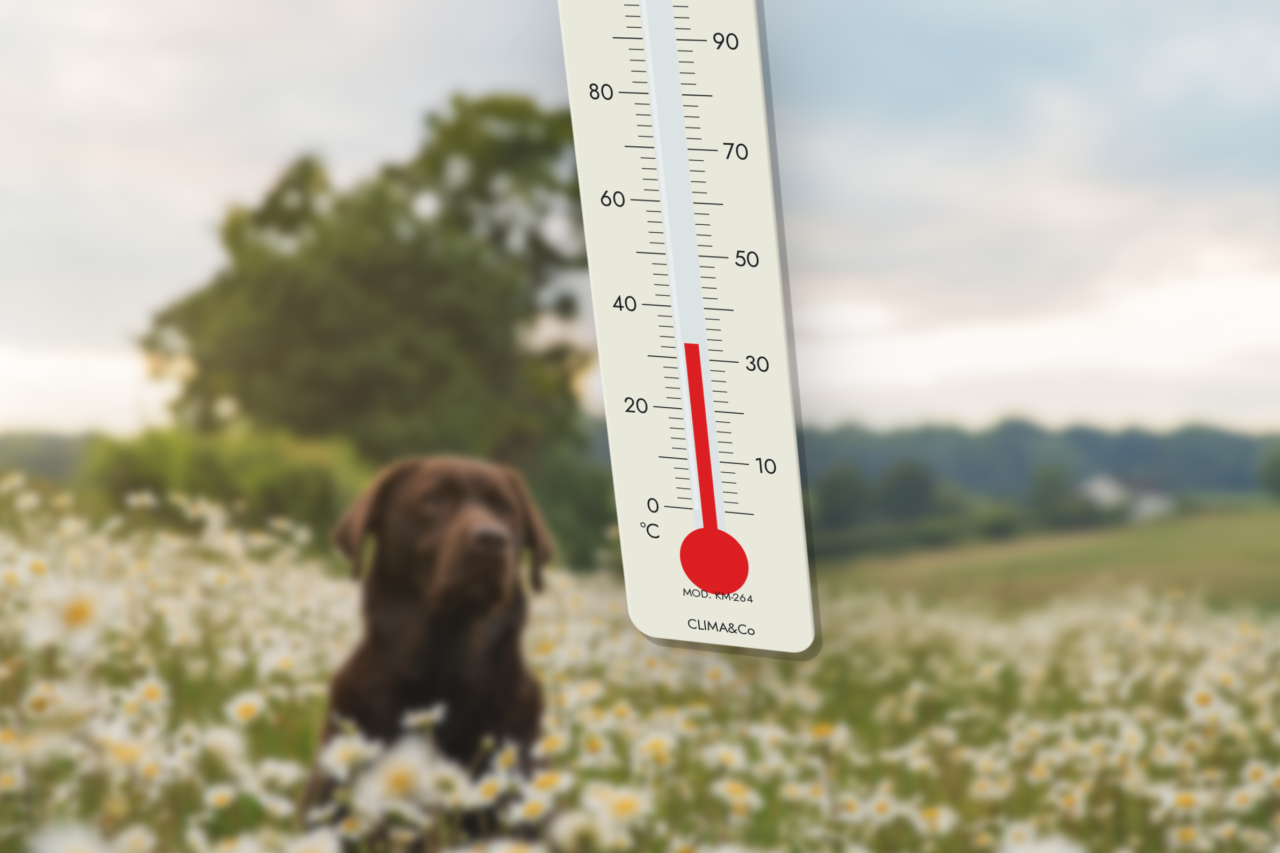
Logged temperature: 33; °C
